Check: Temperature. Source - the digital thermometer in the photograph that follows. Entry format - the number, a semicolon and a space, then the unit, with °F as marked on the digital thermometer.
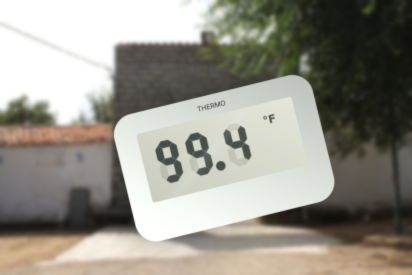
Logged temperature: 99.4; °F
